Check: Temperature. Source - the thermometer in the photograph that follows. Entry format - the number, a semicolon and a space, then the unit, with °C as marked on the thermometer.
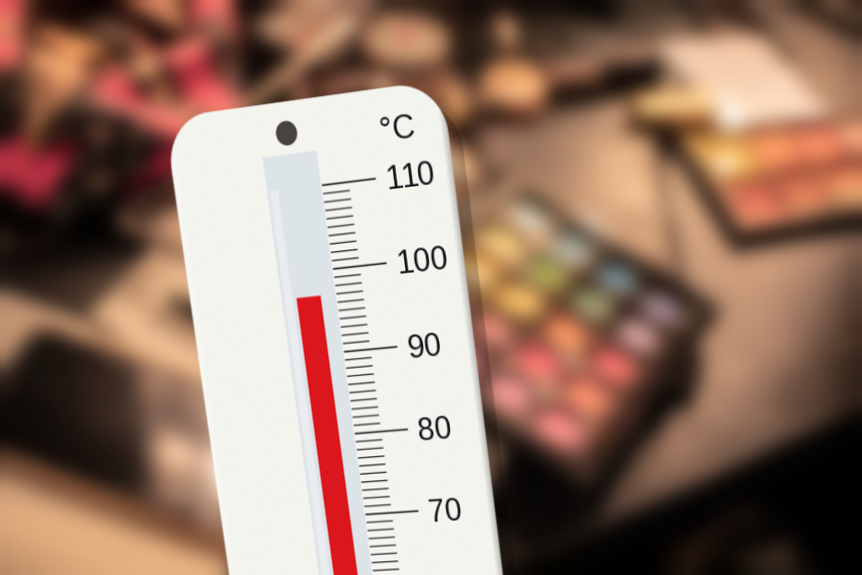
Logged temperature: 97; °C
